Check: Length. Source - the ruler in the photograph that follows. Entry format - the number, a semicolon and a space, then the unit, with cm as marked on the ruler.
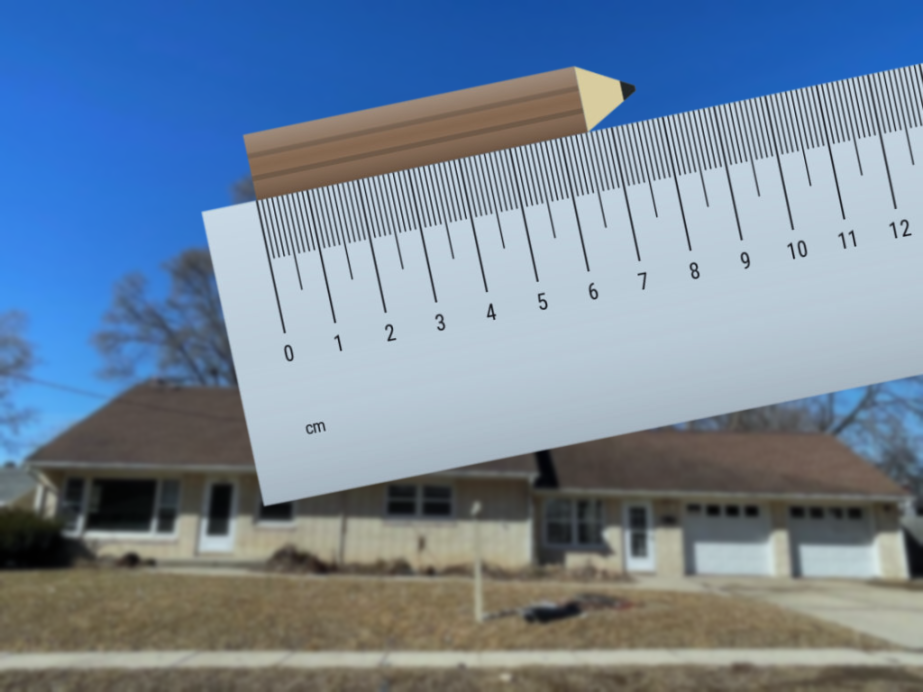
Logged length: 7.6; cm
